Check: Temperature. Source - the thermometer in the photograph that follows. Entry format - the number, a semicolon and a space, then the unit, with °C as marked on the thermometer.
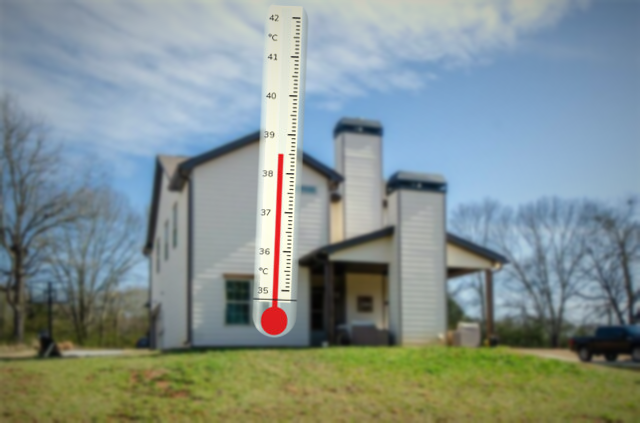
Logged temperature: 38.5; °C
